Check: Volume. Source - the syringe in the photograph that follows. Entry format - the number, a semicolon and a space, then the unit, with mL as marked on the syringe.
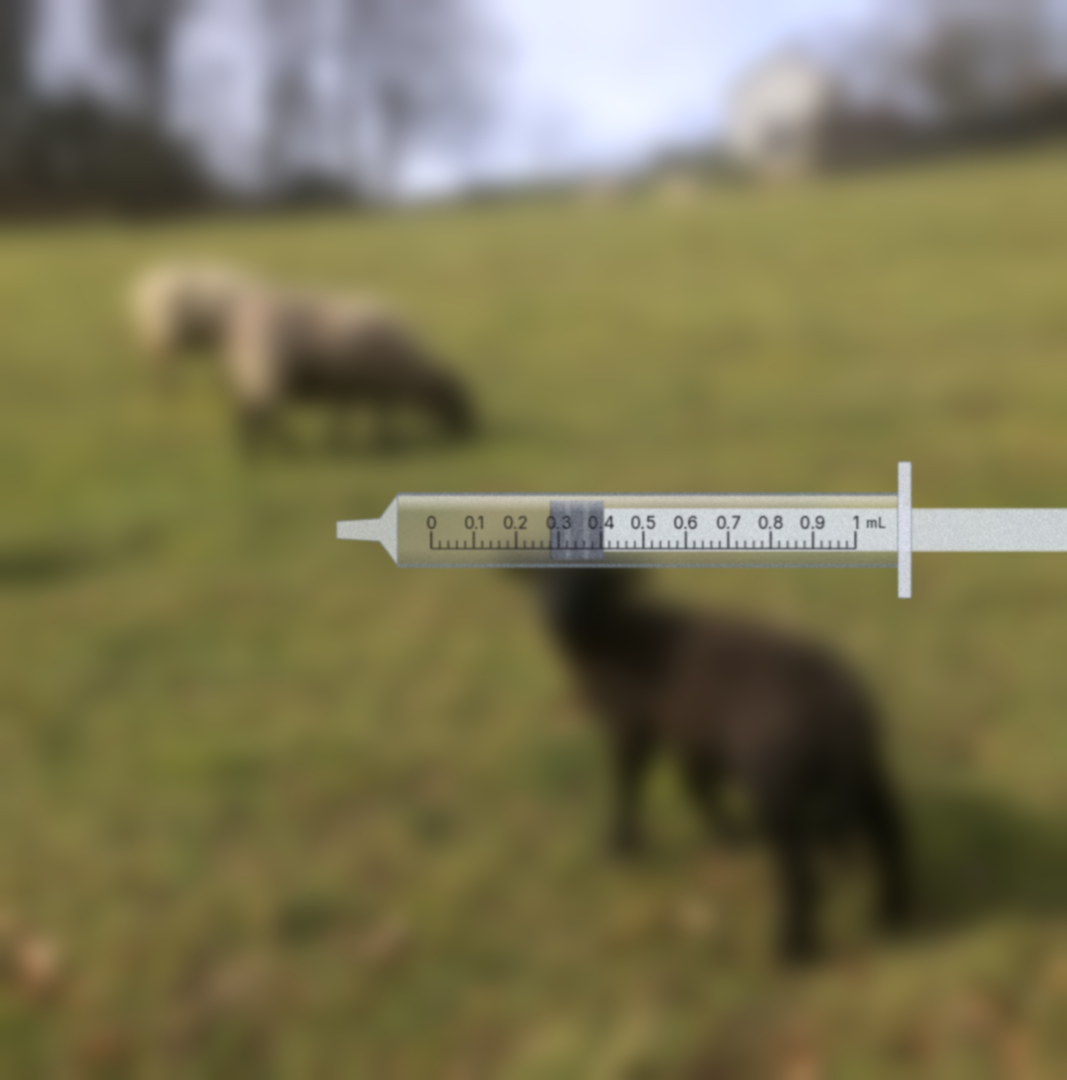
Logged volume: 0.28; mL
